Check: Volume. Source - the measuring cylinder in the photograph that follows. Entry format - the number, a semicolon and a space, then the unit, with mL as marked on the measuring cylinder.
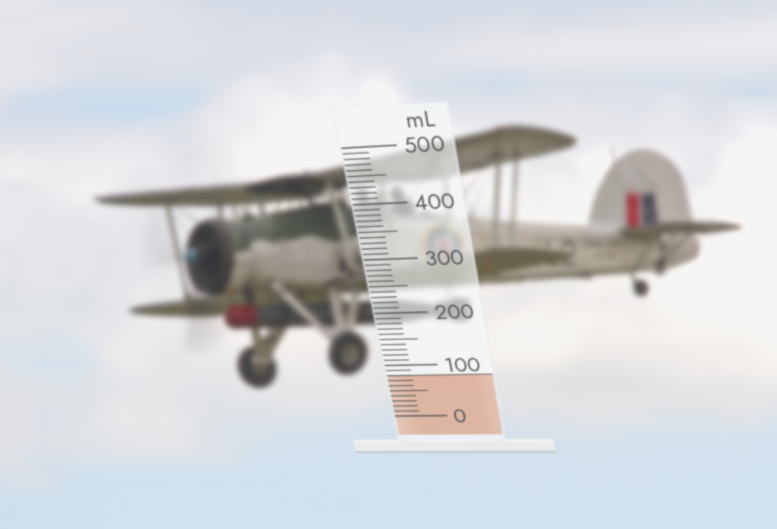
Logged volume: 80; mL
